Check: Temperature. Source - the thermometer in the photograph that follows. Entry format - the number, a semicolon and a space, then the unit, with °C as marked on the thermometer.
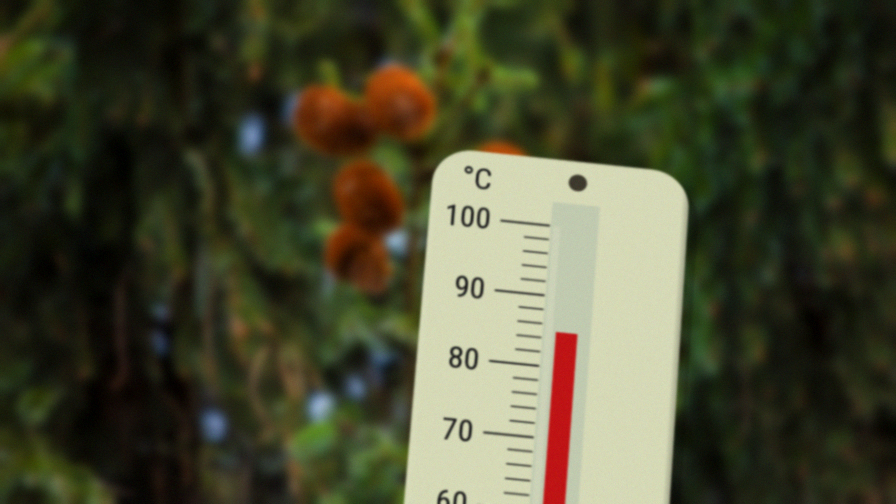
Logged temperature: 85; °C
